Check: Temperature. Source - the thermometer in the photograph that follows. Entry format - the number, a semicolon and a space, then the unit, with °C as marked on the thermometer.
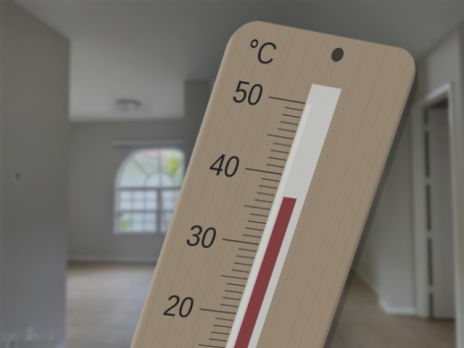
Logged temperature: 37; °C
